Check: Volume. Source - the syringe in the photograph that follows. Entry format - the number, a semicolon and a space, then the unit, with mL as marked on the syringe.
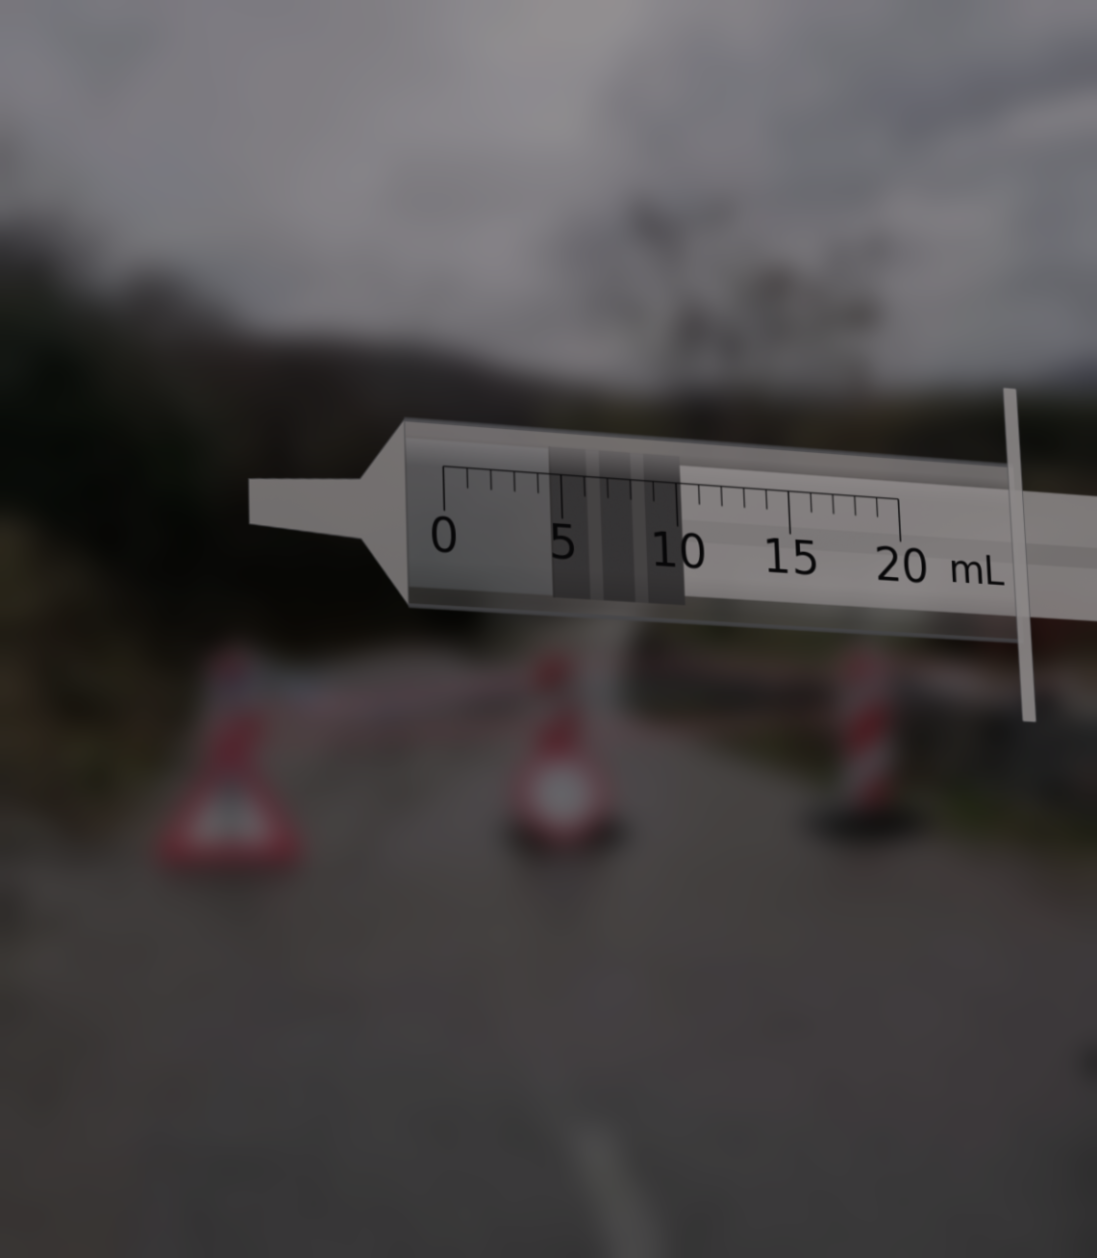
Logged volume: 4.5; mL
